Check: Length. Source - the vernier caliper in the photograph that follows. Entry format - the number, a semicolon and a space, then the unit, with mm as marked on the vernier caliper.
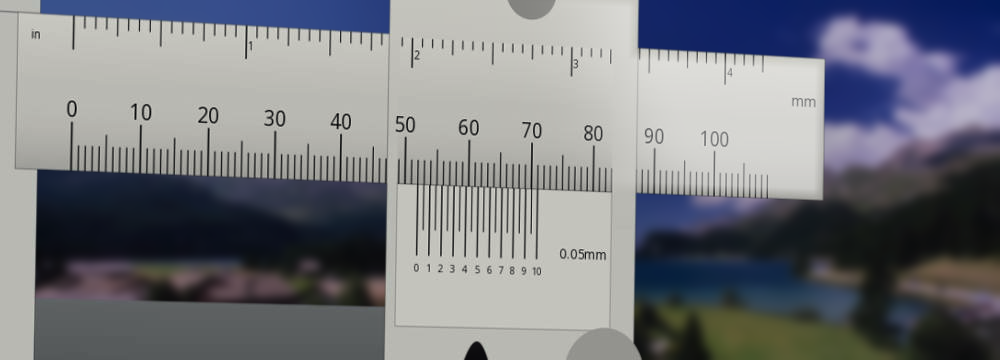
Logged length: 52.0; mm
